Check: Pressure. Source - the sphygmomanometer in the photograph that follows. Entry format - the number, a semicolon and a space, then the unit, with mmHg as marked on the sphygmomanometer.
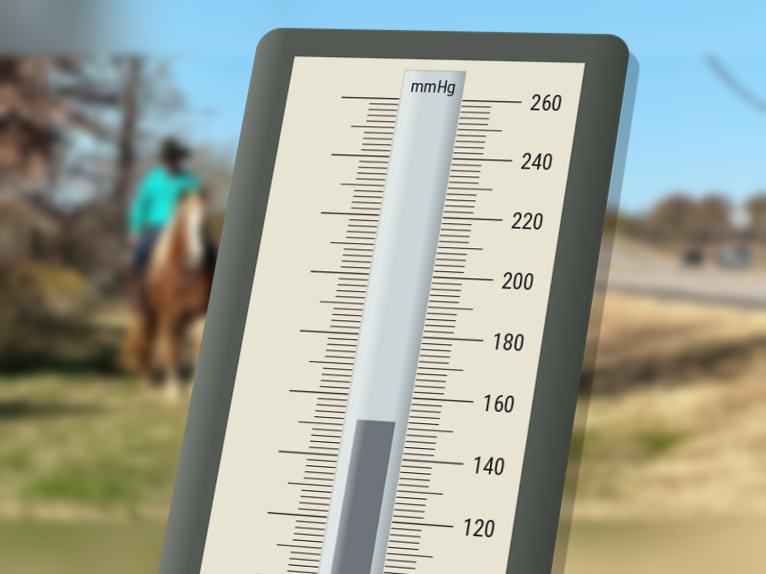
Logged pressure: 152; mmHg
